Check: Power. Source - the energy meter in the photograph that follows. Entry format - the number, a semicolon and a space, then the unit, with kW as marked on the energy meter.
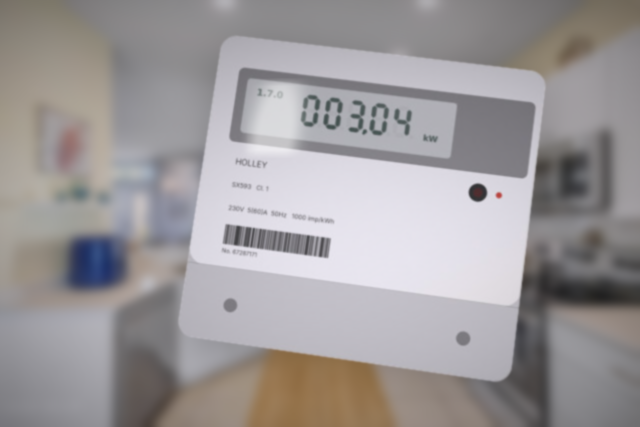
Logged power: 3.04; kW
